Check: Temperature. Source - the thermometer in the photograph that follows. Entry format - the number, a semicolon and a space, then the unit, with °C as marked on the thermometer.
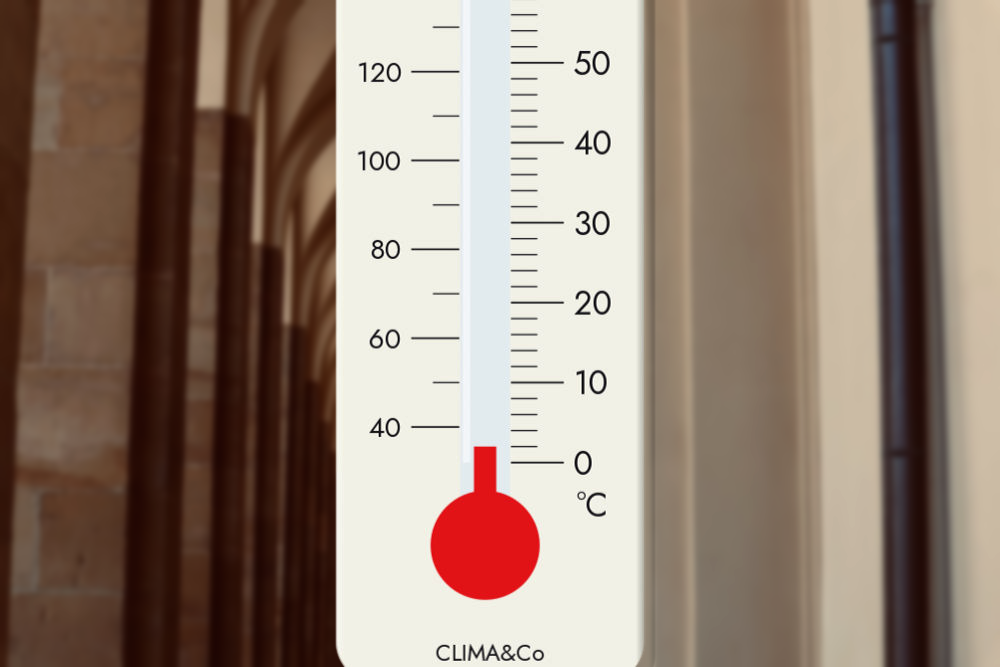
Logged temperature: 2; °C
